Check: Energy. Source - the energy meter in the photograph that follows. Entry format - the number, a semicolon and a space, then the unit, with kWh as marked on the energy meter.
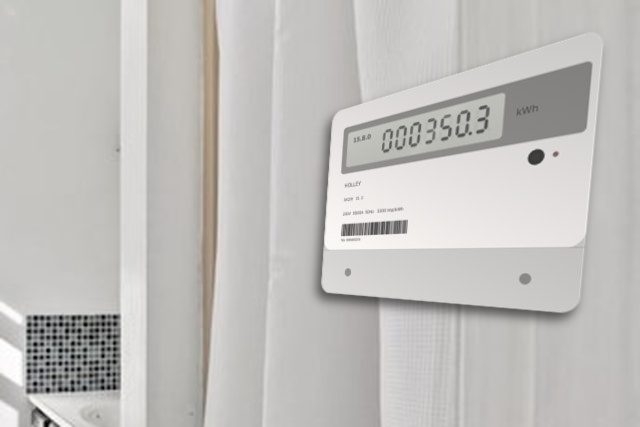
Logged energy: 350.3; kWh
